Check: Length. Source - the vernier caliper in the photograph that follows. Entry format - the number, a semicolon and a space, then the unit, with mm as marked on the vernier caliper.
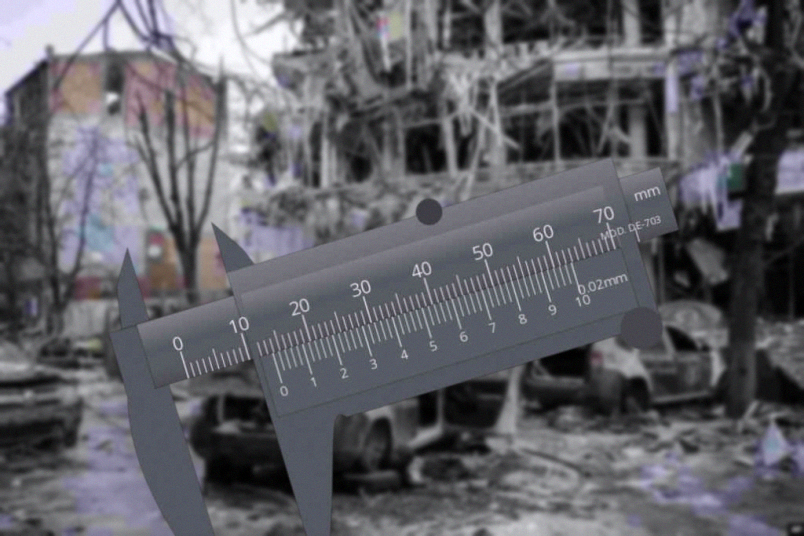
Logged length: 13.8; mm
